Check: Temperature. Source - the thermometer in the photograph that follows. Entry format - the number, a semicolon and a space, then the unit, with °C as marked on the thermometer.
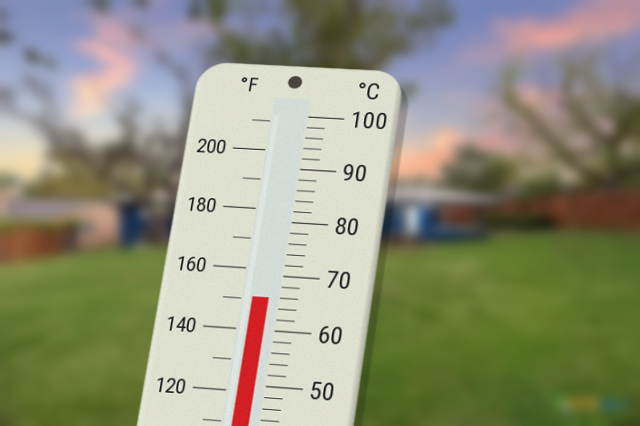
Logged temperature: 66; °C
